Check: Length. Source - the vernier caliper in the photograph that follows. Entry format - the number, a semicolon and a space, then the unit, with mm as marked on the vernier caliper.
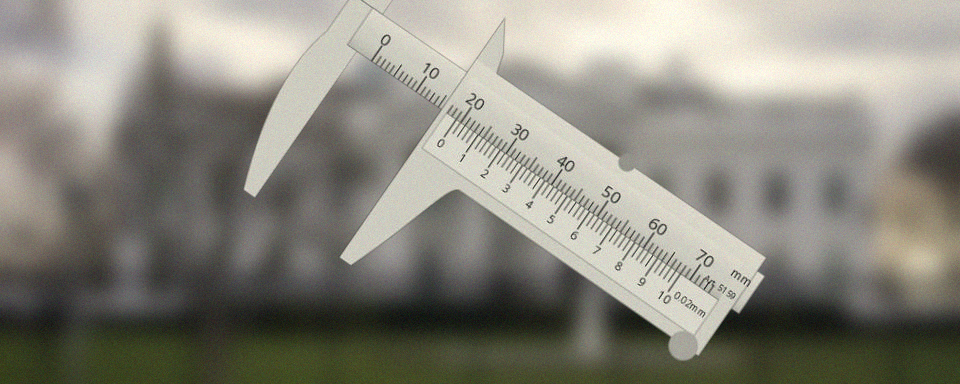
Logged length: 19.0; mm
